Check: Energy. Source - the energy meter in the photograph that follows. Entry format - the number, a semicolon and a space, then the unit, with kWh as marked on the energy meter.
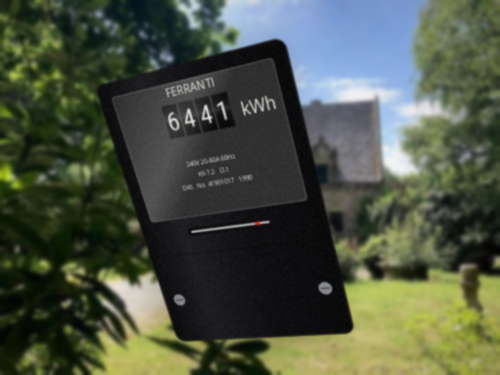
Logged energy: 6441; kWh
